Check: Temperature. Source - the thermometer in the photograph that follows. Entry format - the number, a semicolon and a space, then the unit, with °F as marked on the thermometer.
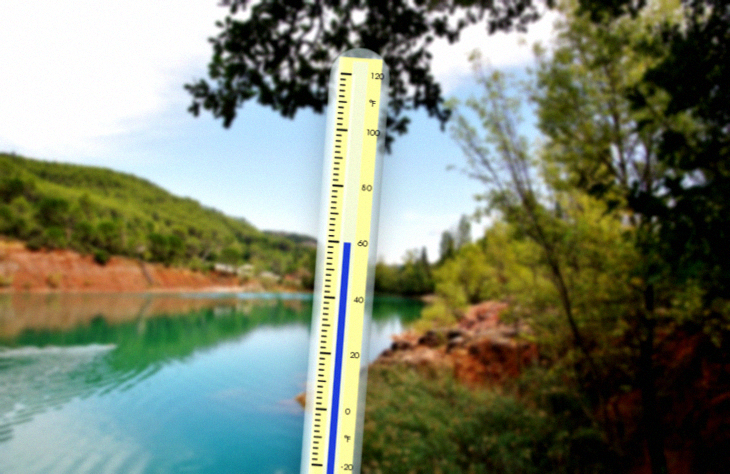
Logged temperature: 60; °F
